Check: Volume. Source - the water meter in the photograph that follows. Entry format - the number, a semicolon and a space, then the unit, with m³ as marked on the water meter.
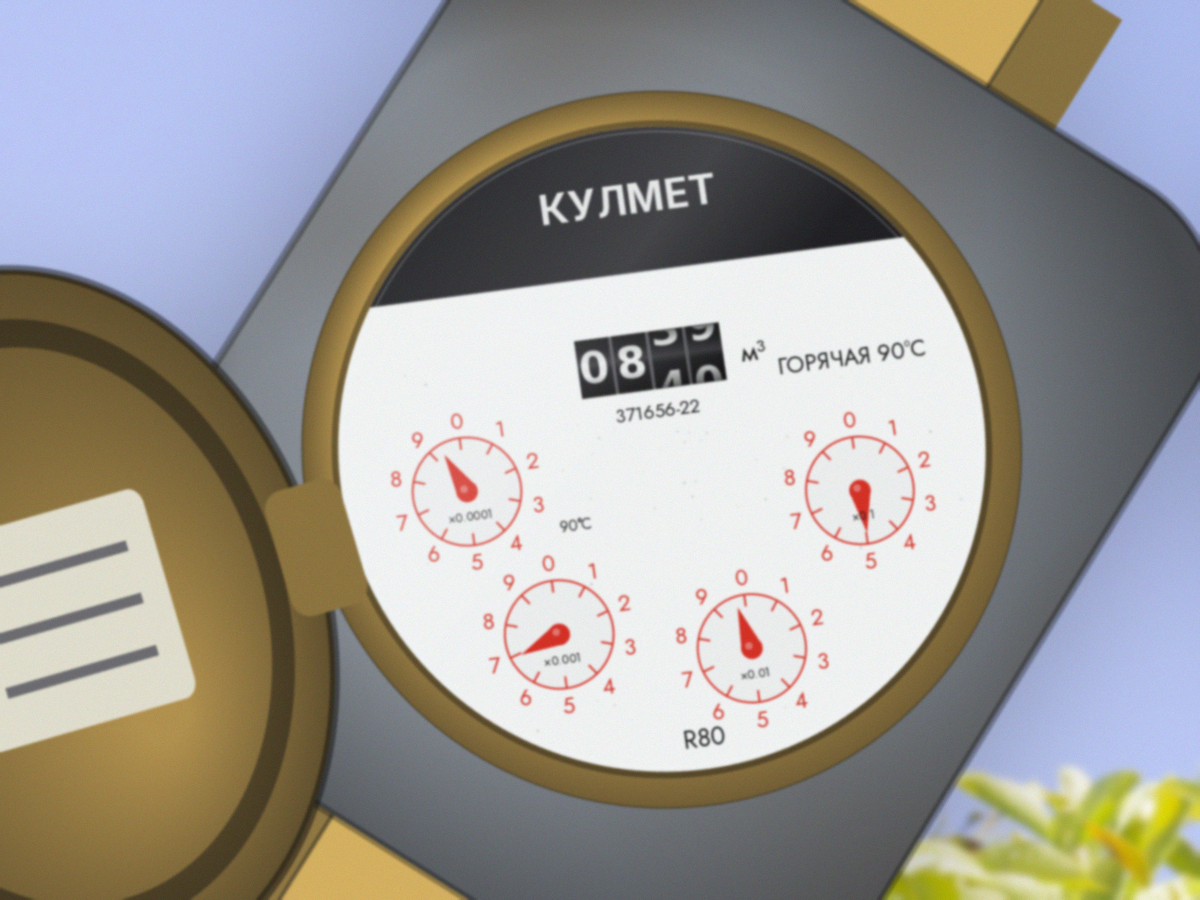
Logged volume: 839.4969; m³
